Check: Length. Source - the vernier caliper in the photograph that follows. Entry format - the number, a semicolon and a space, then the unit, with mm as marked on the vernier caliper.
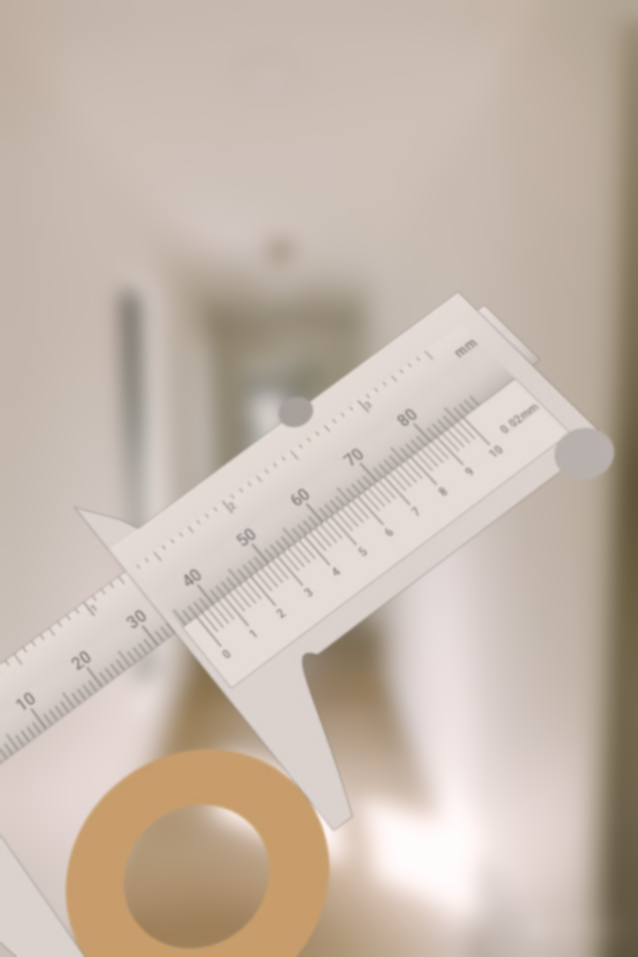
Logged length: 37.0; mm
